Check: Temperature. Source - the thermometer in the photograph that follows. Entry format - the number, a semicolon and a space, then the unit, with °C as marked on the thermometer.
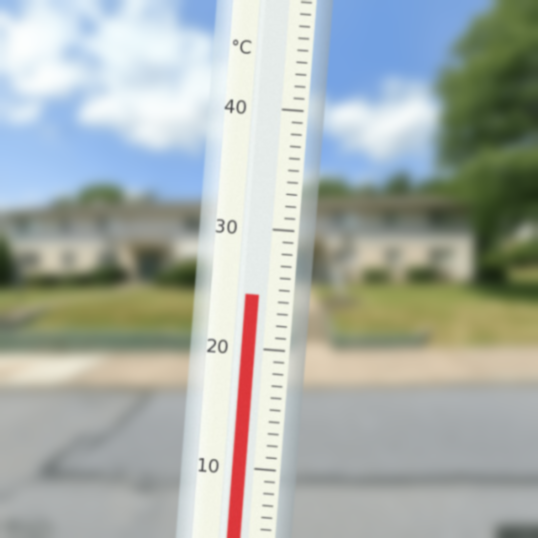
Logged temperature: 24.5; °C
